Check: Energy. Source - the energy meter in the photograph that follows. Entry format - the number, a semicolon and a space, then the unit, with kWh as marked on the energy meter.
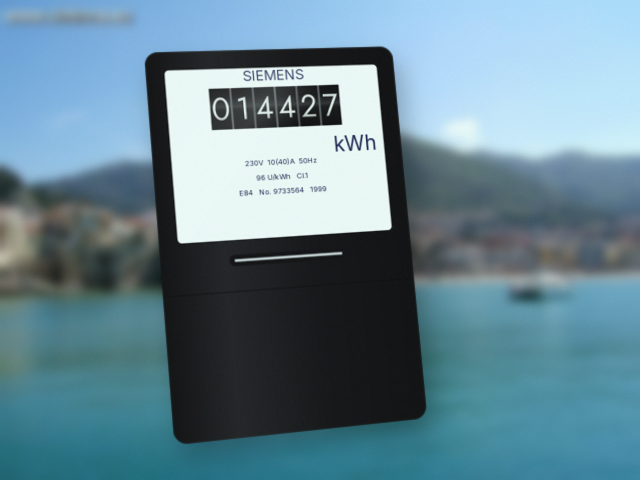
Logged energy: 14427; kWh
